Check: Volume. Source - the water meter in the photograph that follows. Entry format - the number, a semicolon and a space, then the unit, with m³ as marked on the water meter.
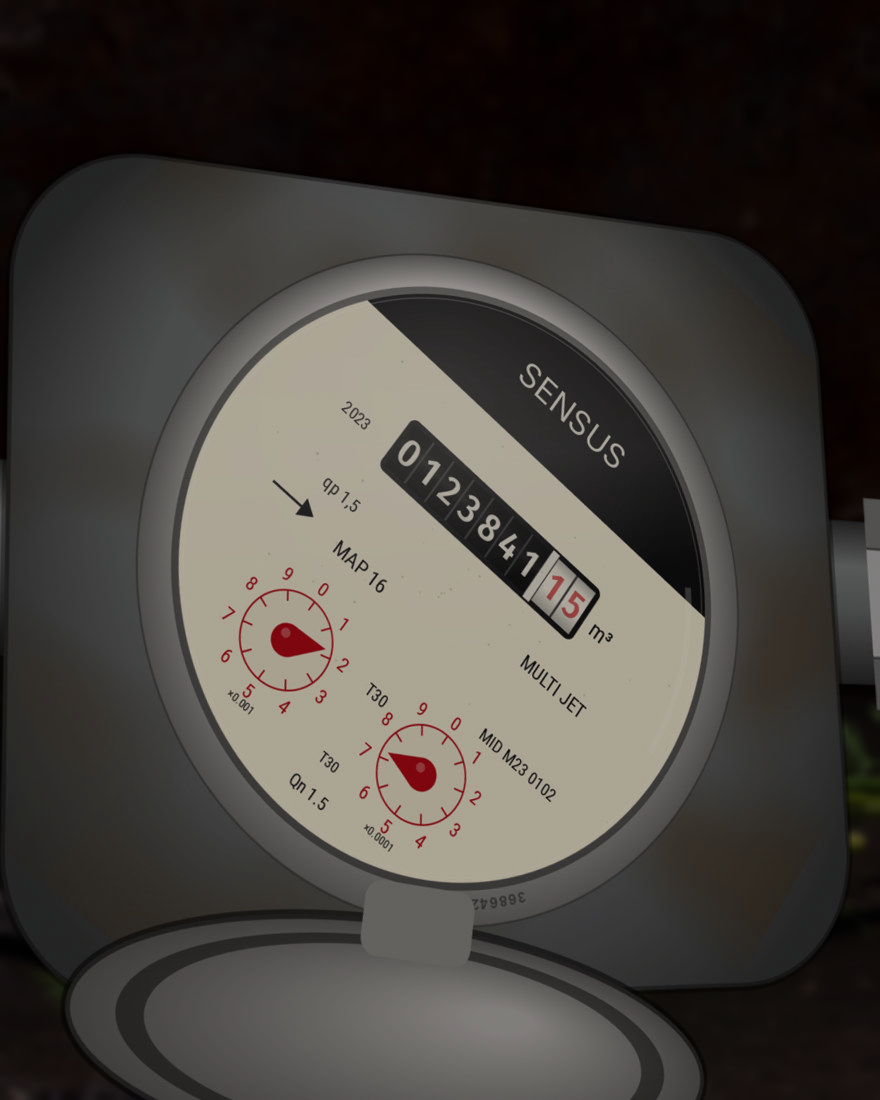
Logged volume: 123841.1517; m³
